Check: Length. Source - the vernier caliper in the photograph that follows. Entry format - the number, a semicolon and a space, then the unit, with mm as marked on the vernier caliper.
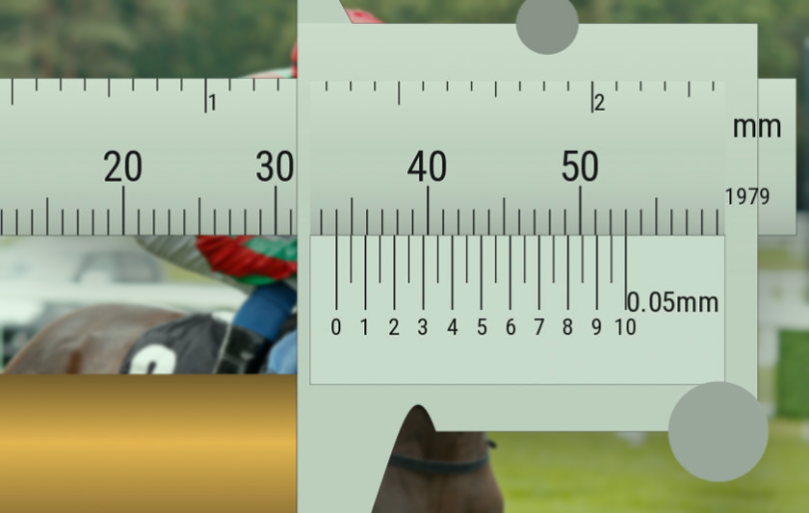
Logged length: 34.0; mm
